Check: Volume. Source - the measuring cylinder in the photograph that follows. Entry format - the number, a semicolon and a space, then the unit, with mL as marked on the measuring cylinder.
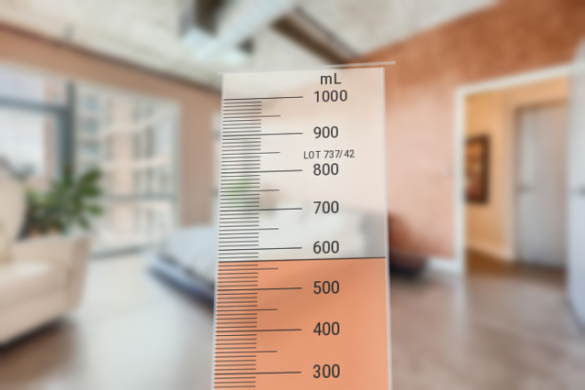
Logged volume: 570; mL
